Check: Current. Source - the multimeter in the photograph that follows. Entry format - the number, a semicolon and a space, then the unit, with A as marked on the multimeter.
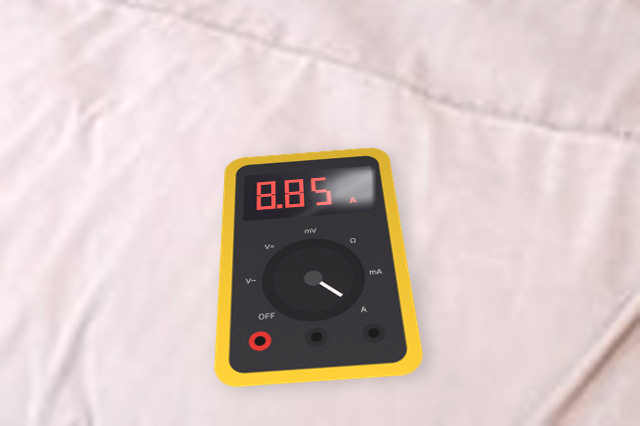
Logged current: 8.85; A
